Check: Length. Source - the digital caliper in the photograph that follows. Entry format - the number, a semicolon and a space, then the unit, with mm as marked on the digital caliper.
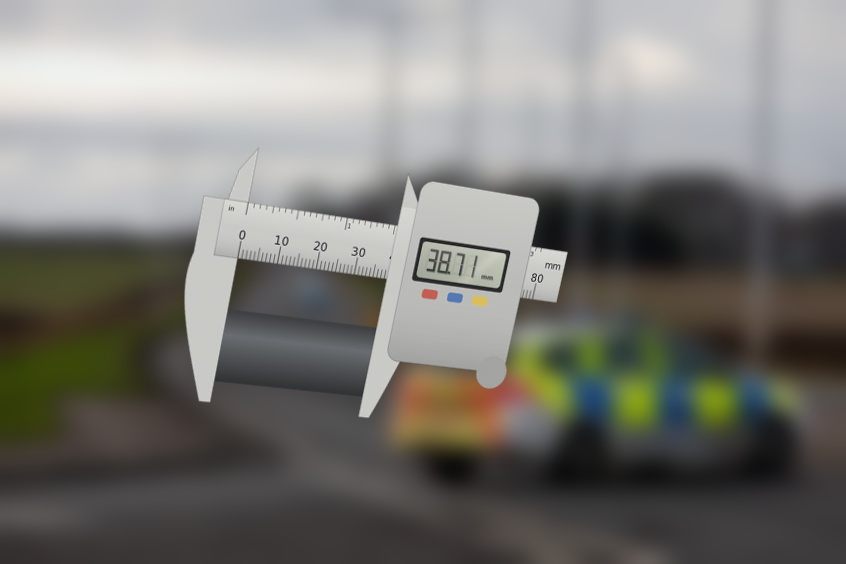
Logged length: 38.71; mm
